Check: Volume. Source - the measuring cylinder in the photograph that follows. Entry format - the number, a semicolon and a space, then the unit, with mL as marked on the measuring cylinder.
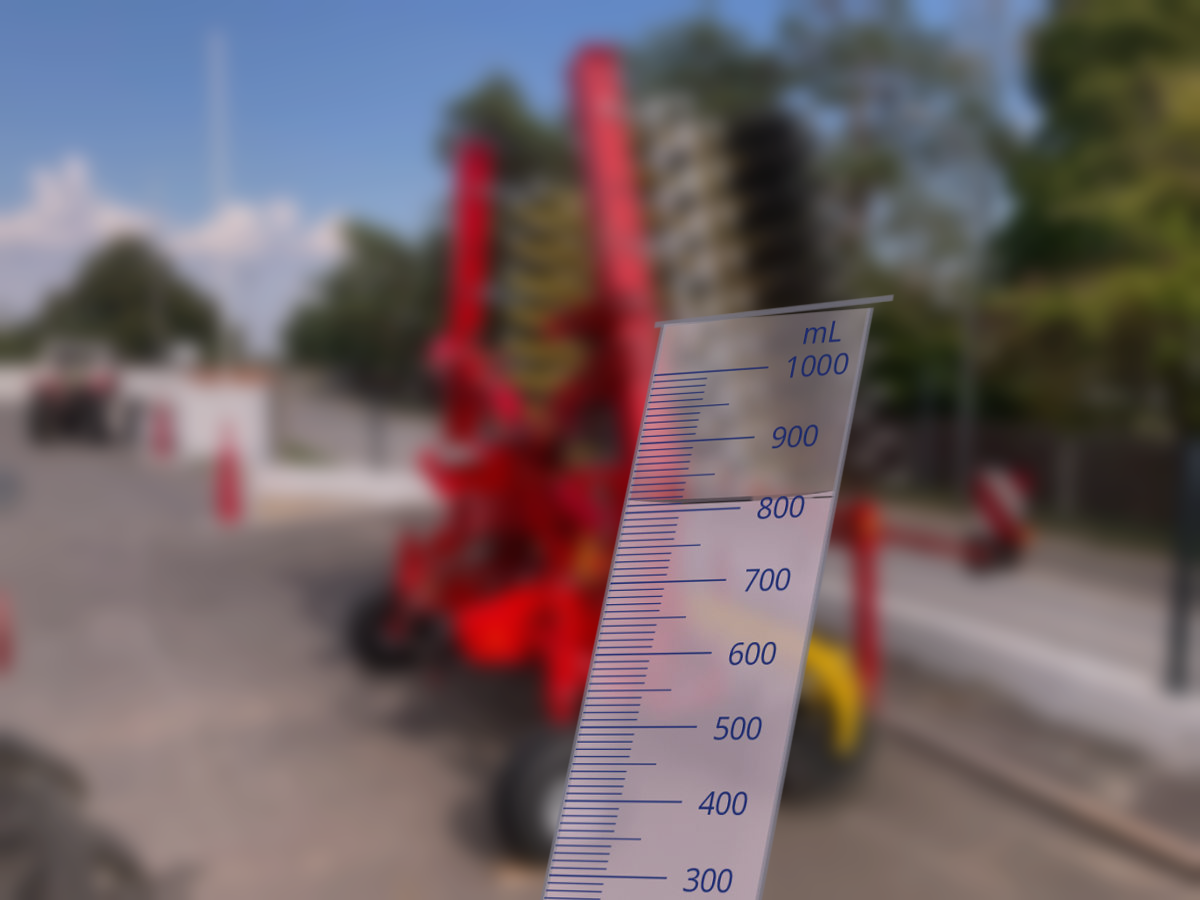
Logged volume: 810; mL
